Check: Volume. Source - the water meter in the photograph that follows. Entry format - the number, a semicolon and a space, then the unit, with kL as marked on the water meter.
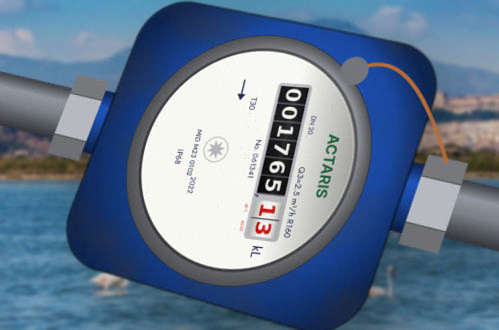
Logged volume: 1765.13; kL
